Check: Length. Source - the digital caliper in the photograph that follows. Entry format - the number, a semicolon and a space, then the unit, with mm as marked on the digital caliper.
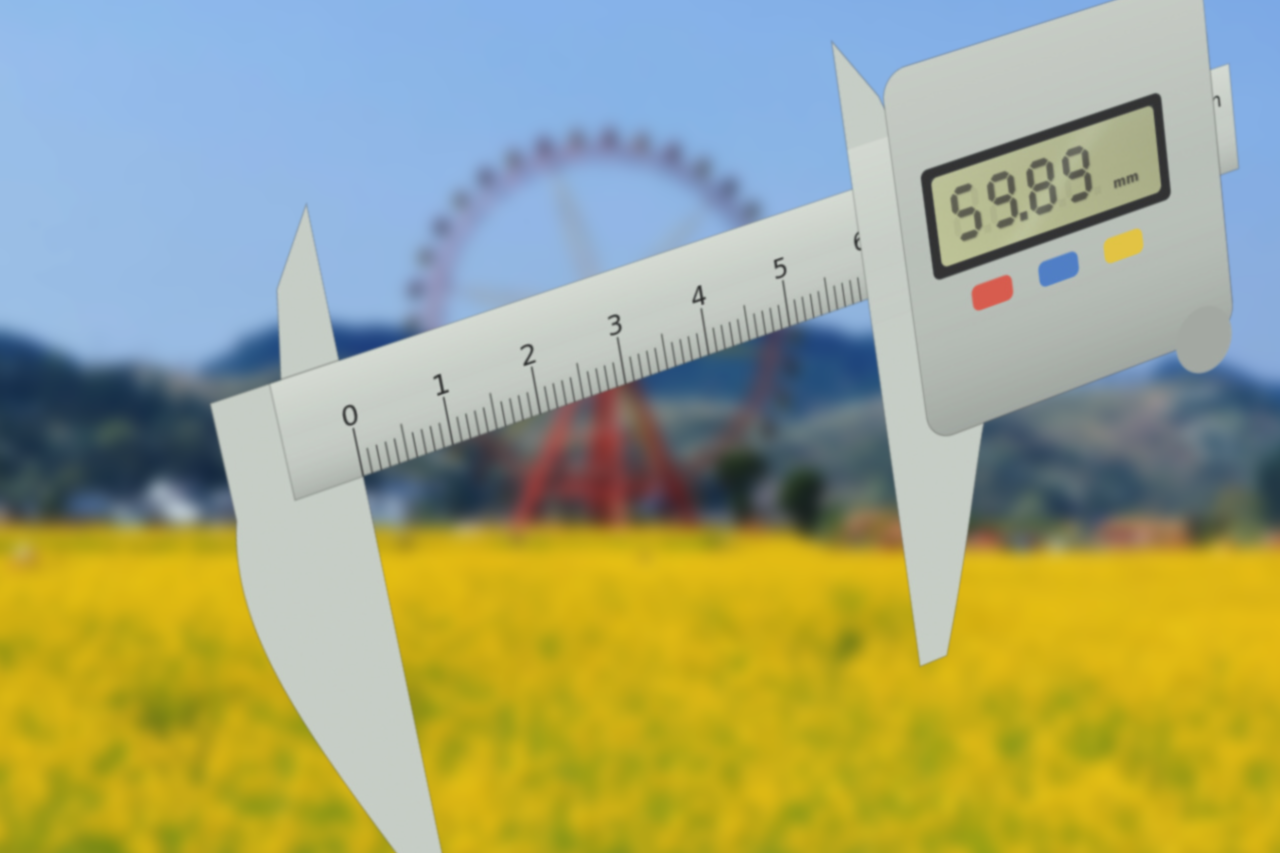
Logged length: 59.89; mm
